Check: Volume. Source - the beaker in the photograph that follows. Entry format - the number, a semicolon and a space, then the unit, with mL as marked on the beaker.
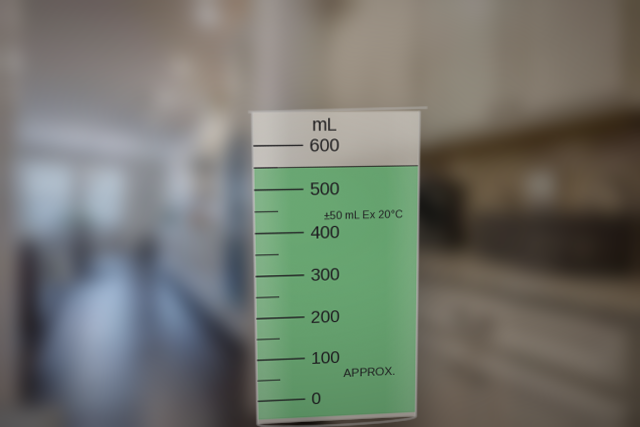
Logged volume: 550; mL
